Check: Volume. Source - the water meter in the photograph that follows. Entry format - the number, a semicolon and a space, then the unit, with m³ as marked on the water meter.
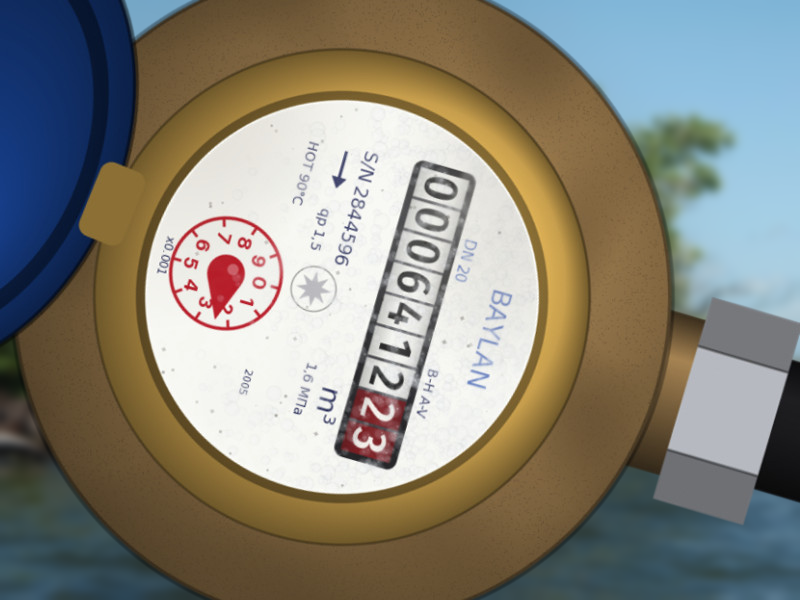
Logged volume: 6412.232; m³
